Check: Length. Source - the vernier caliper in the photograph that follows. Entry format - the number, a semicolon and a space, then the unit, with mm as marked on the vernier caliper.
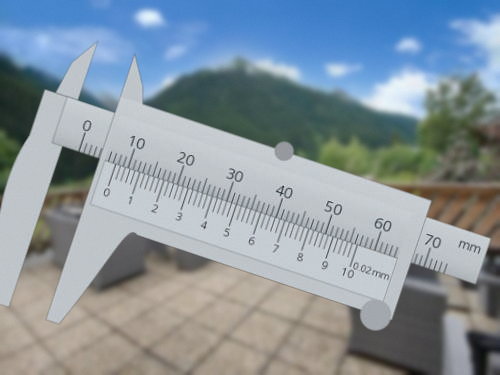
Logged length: 7.5; mm
